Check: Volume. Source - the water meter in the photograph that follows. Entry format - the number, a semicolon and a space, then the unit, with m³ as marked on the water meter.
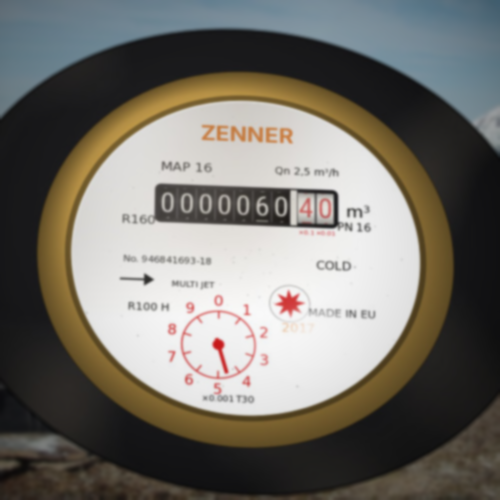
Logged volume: 60.404; m³
